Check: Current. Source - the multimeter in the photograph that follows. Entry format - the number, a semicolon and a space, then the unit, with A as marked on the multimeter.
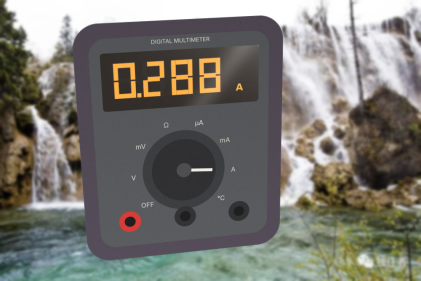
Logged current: 0.288; A
